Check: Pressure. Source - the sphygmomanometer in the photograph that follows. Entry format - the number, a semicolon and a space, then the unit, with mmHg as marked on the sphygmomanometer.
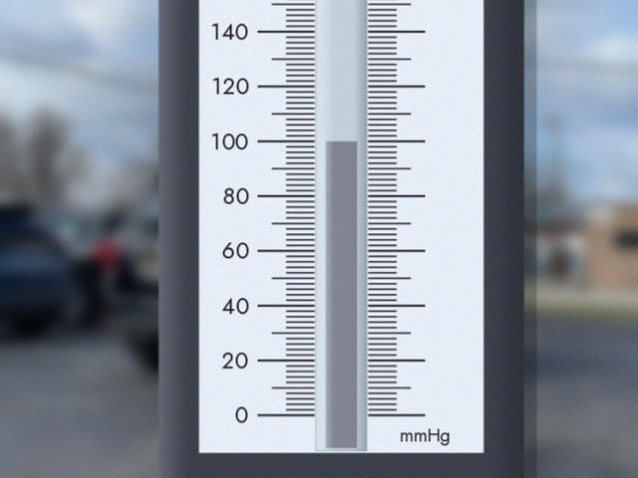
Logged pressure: 100; mmHg
